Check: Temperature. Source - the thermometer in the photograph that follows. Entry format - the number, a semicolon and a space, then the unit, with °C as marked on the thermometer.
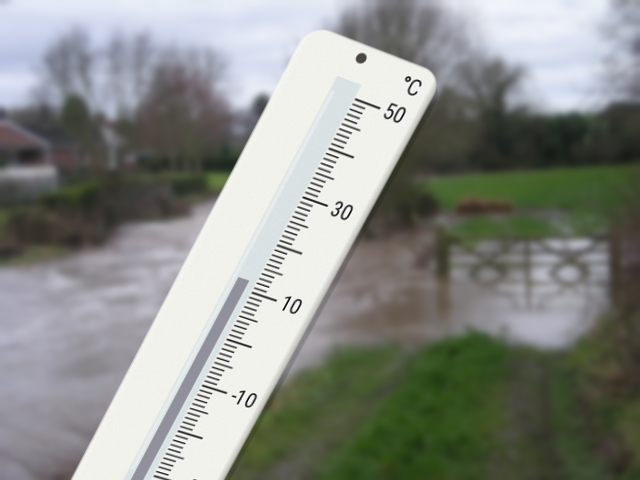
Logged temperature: 12; °C
